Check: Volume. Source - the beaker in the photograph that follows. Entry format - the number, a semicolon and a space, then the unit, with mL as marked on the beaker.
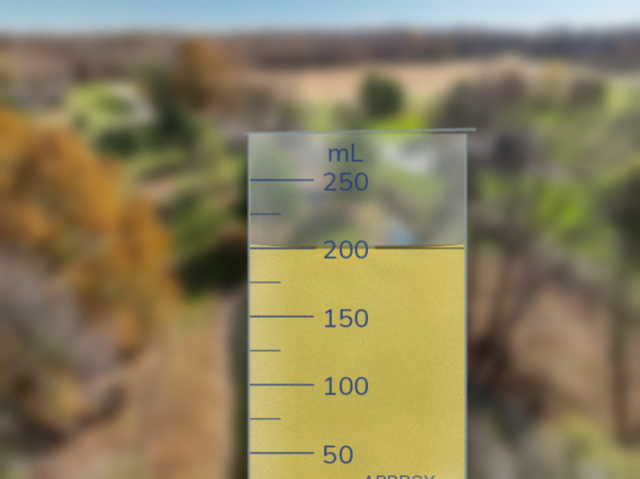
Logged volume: 200; mL
